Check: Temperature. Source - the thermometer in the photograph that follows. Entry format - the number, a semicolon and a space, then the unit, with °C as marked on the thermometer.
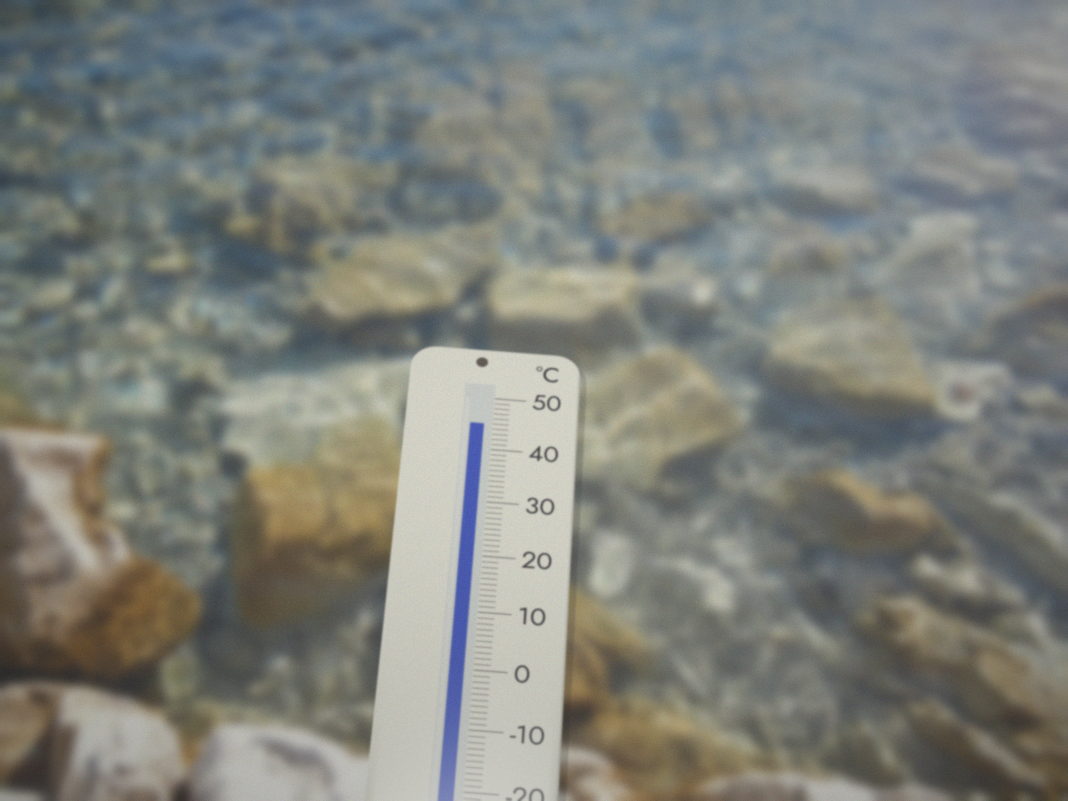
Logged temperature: 45; °C
